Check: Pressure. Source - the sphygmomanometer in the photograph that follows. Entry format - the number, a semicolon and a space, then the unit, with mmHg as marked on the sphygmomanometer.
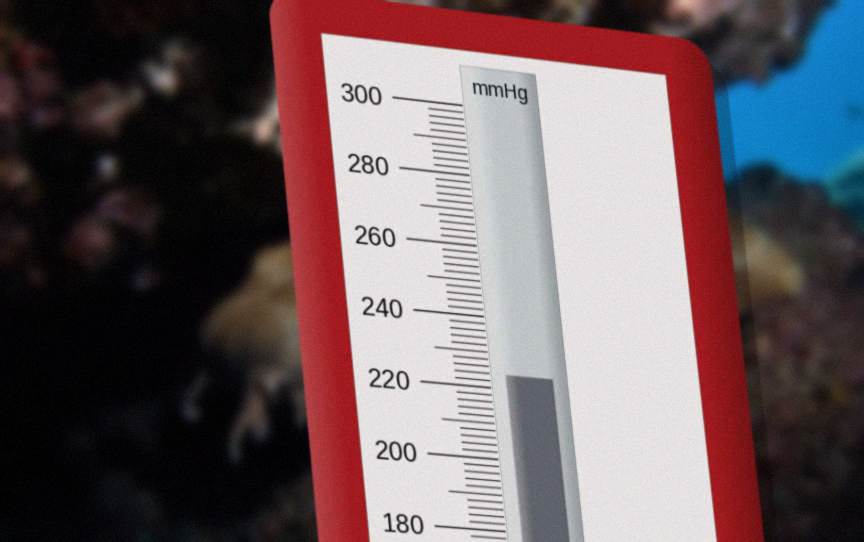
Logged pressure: 224; mmHg
